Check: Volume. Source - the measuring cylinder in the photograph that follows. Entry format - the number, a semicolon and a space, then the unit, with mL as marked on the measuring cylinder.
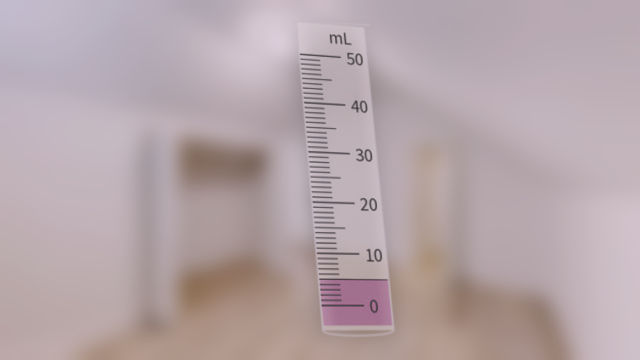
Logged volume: 5; mL
